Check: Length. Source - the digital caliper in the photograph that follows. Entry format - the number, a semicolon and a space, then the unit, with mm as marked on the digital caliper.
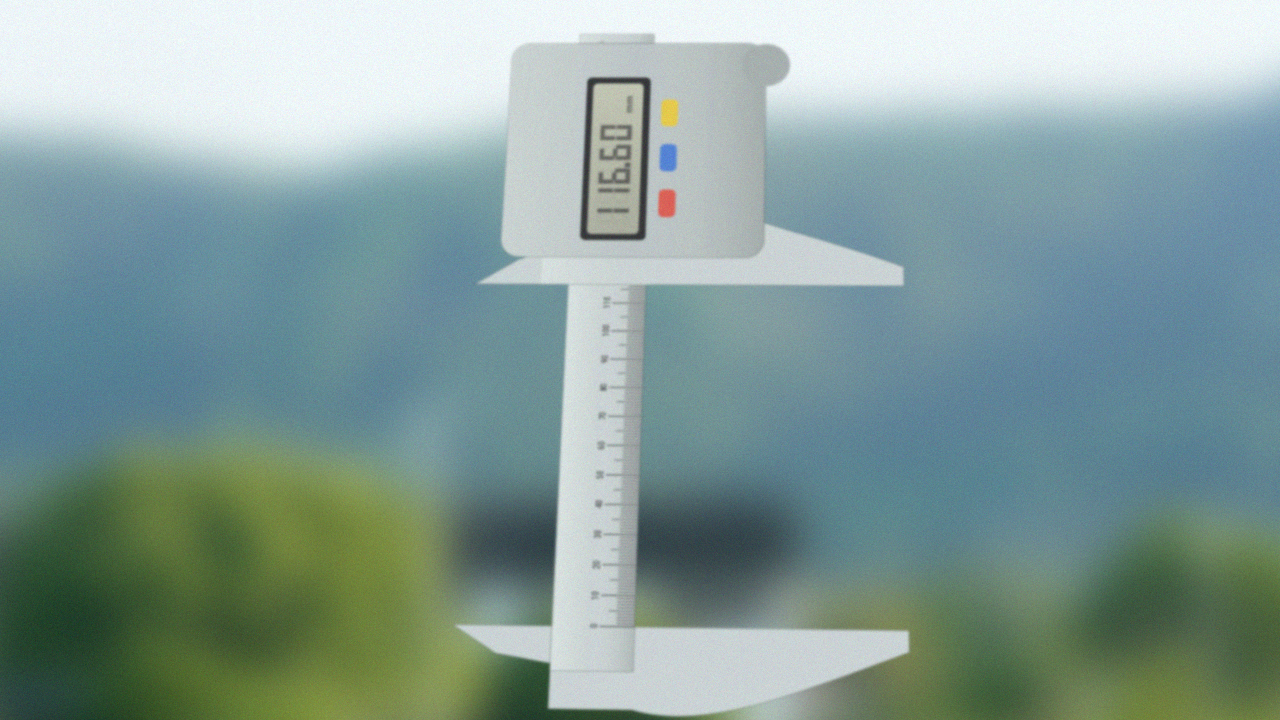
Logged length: 116.60; mm
